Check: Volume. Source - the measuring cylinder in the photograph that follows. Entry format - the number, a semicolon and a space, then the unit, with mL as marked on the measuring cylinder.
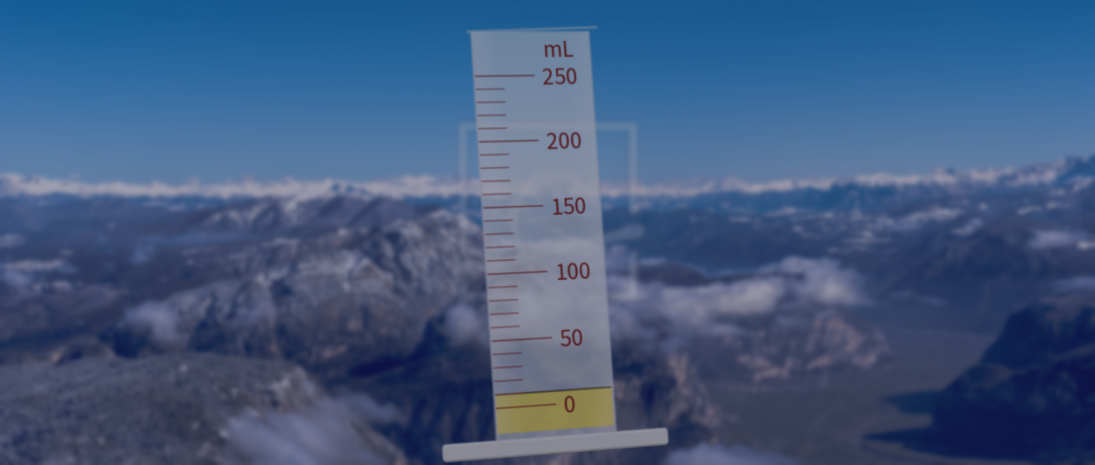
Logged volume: 10; mL
